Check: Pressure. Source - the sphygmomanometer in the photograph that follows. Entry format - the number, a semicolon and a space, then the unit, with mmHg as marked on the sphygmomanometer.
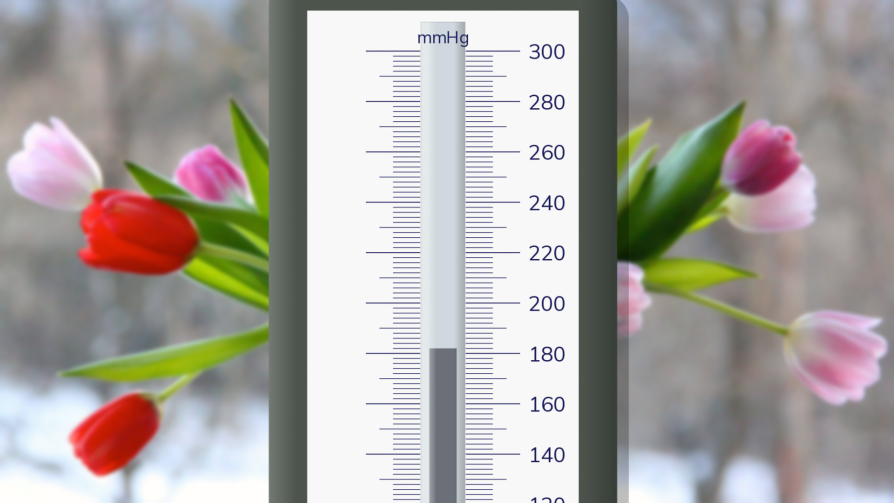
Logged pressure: 182; mmHg
